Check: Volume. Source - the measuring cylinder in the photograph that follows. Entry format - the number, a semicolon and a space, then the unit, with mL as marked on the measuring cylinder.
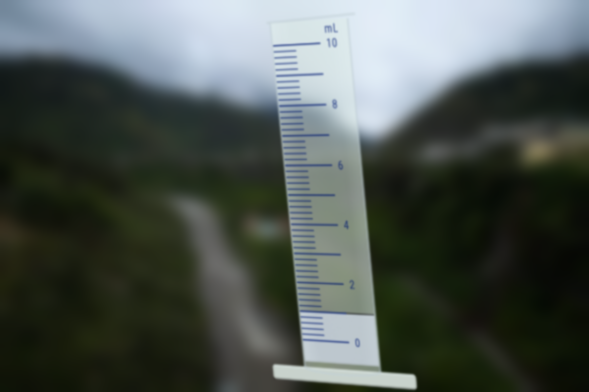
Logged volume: 1; mL
